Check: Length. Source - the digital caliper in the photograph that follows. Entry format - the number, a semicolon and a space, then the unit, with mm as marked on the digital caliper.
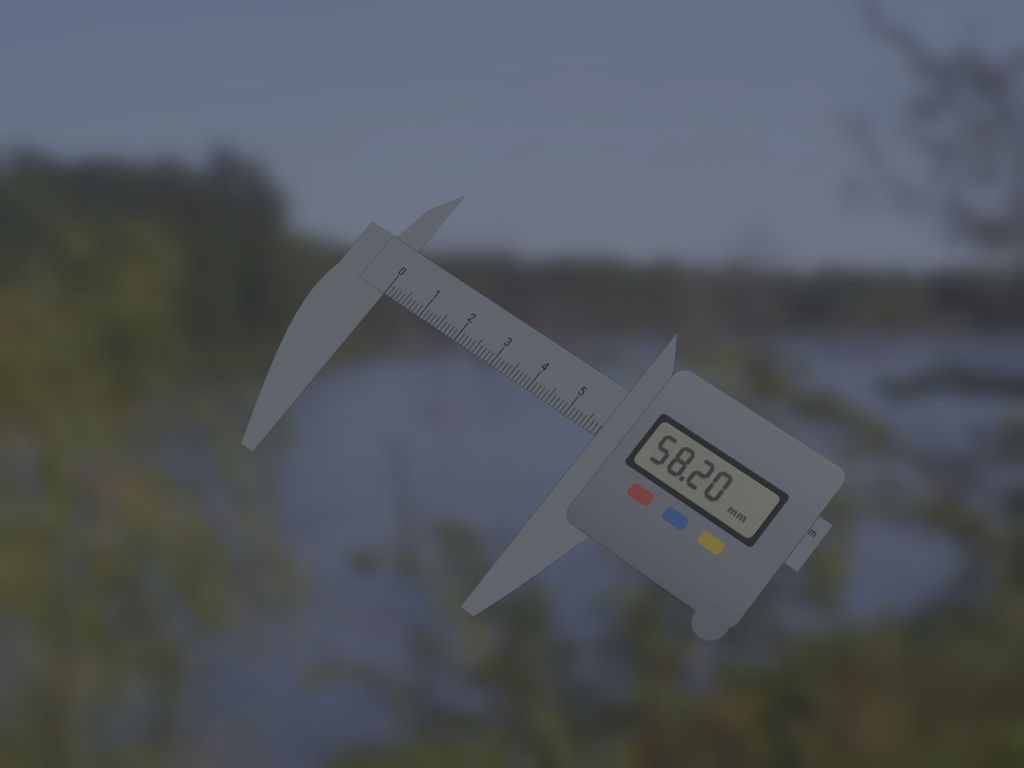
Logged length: 58.20; mm
